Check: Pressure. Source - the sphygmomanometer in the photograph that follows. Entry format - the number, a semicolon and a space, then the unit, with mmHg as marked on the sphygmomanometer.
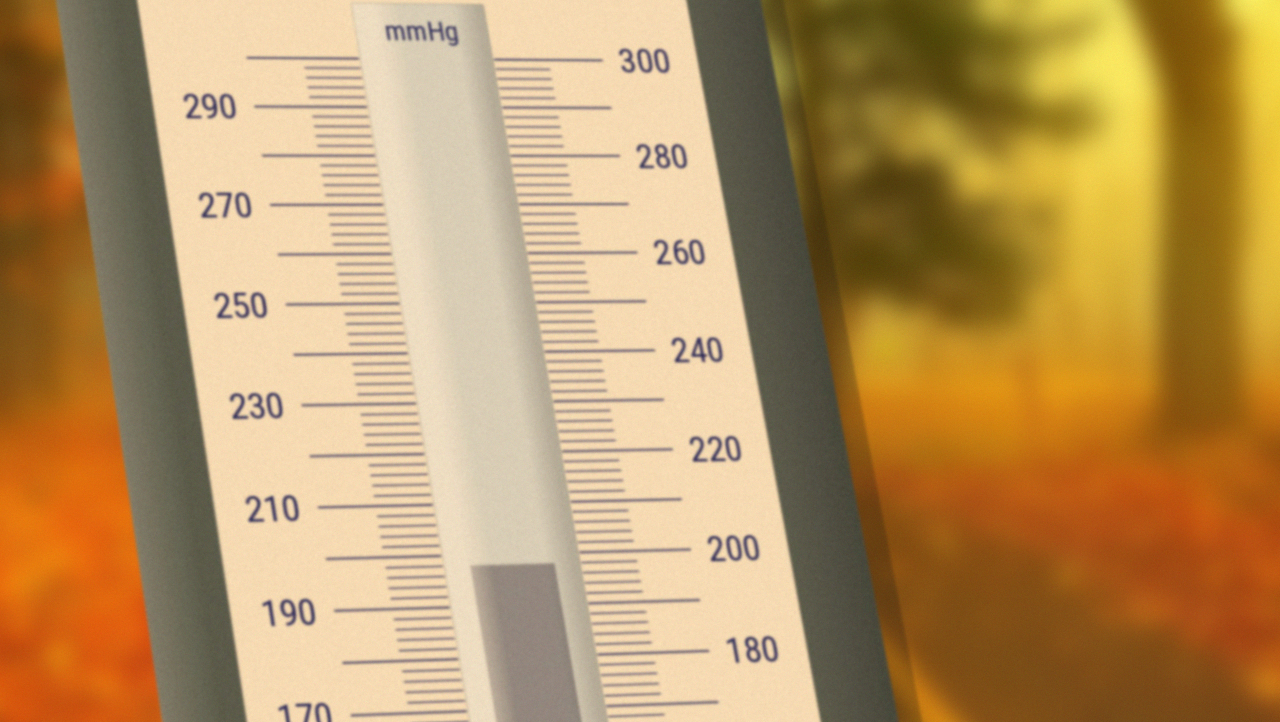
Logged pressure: 198; mmHg
